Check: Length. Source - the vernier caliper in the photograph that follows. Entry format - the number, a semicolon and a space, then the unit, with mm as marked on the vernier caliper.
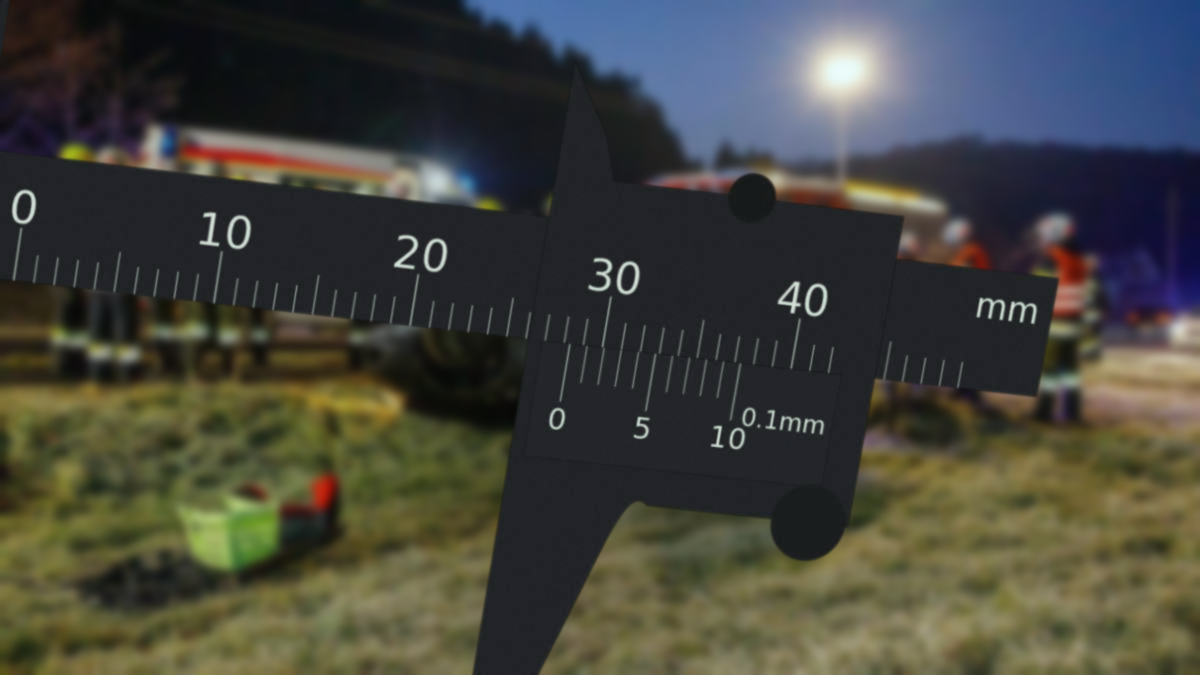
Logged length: 28.3; mm
